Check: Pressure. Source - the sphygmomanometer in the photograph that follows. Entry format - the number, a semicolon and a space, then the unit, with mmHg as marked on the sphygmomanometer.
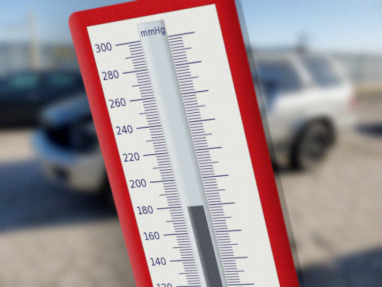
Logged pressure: 180; mmHg
